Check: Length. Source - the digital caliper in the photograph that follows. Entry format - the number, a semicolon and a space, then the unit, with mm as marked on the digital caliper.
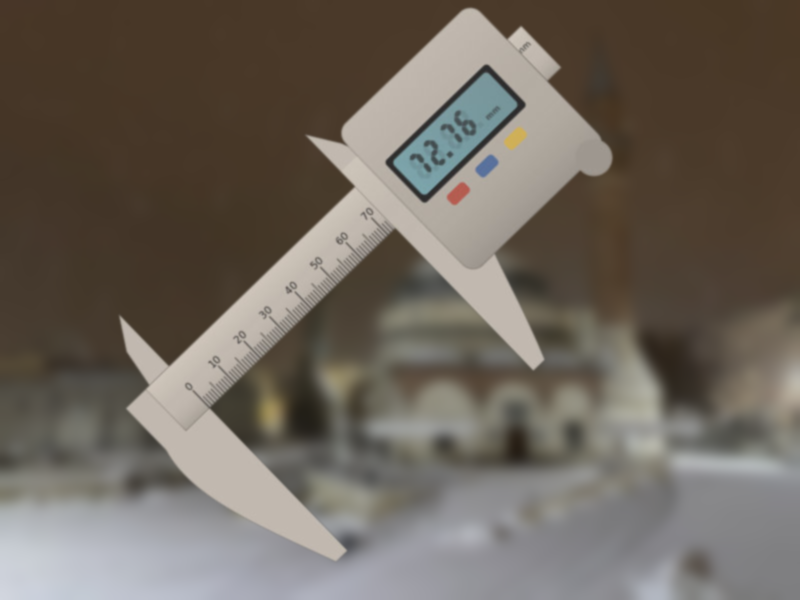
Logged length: 72.76; mm
